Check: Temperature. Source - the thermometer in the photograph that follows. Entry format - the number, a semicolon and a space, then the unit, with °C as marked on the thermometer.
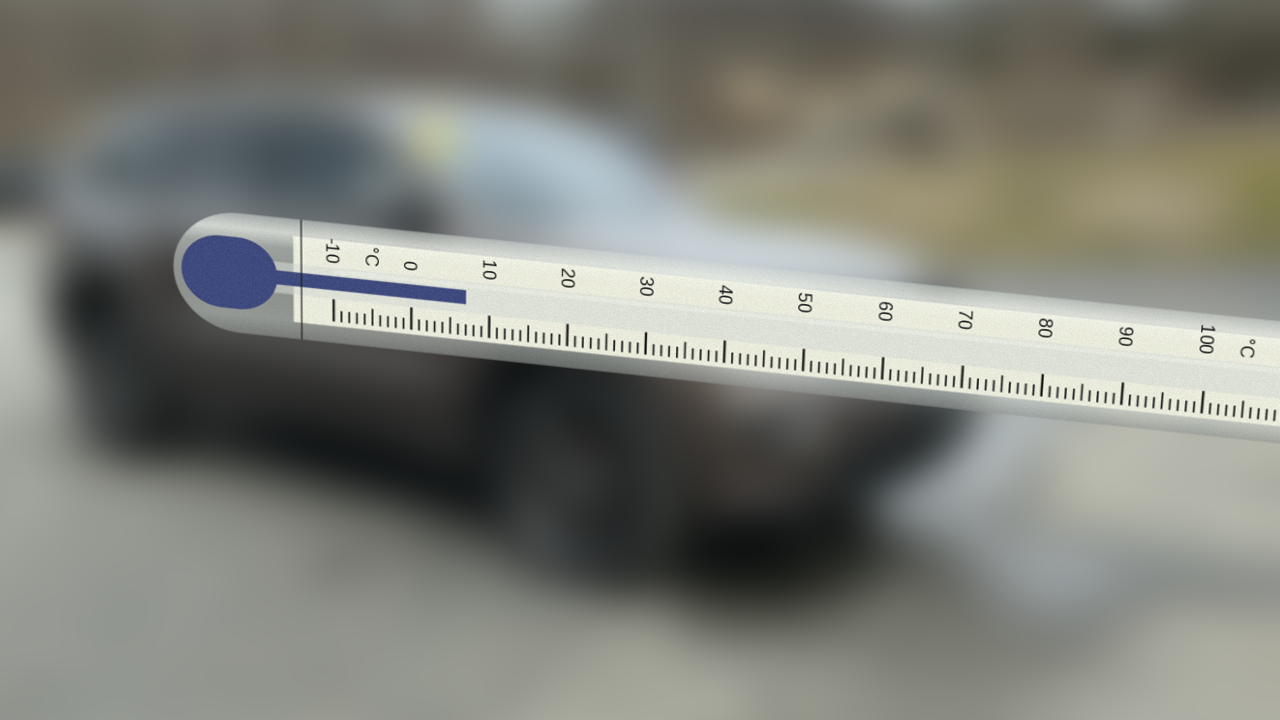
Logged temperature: 7; °C
